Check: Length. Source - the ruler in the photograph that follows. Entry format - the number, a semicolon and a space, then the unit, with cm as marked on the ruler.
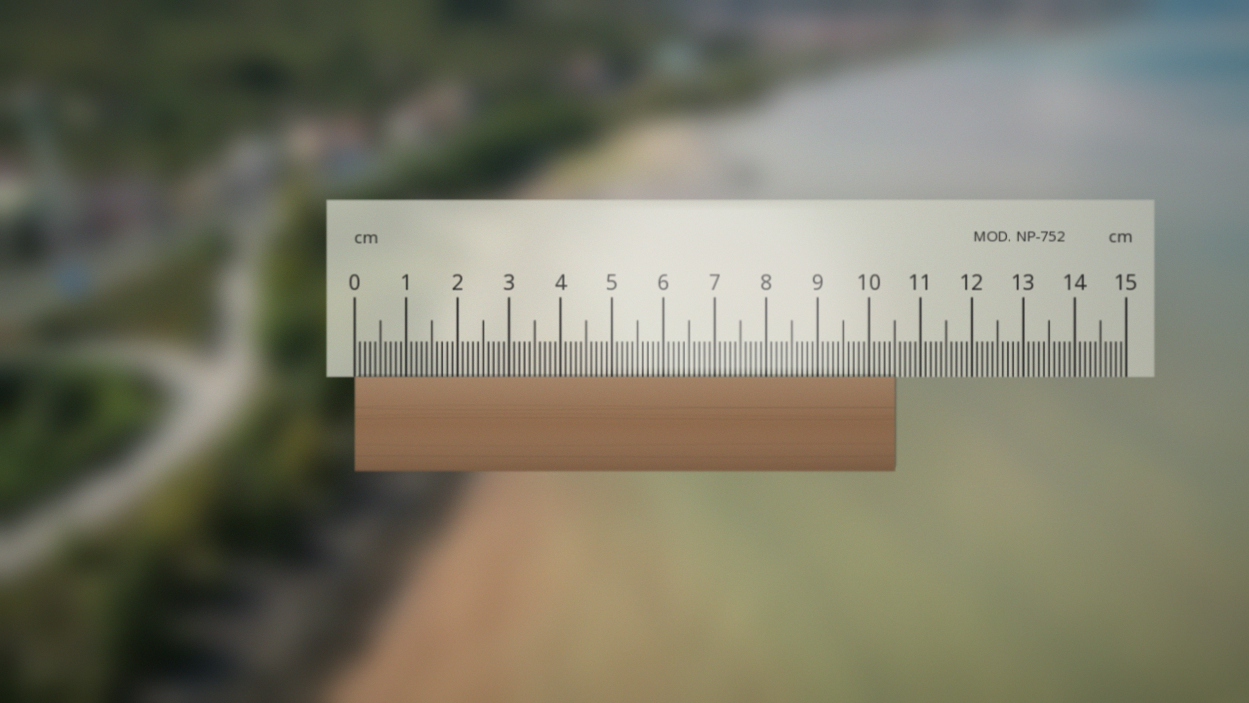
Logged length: 10.5; cm
